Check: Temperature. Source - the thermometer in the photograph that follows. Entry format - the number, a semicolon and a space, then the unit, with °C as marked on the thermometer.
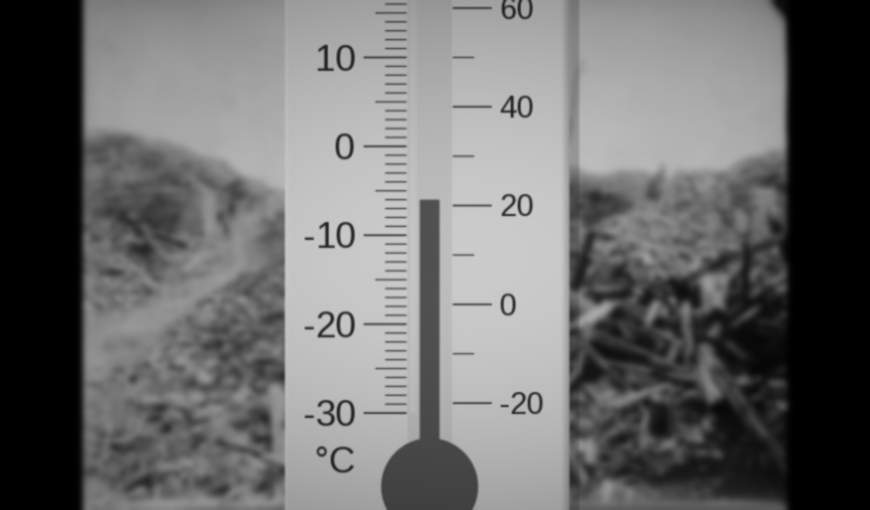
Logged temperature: -6; °C
